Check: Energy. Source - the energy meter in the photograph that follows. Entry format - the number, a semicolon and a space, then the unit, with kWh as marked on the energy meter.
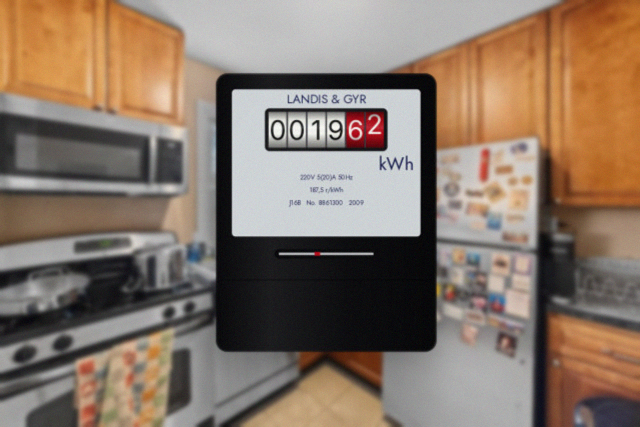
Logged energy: 19.62; kWh
